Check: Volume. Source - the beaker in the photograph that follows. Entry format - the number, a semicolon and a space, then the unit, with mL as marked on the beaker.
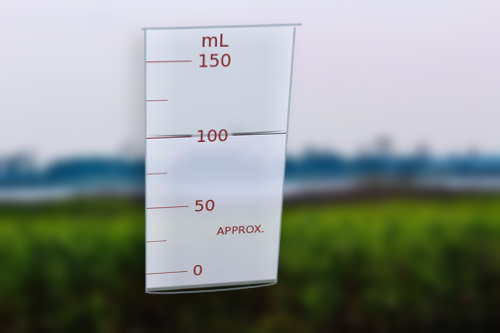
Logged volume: 100; mL
